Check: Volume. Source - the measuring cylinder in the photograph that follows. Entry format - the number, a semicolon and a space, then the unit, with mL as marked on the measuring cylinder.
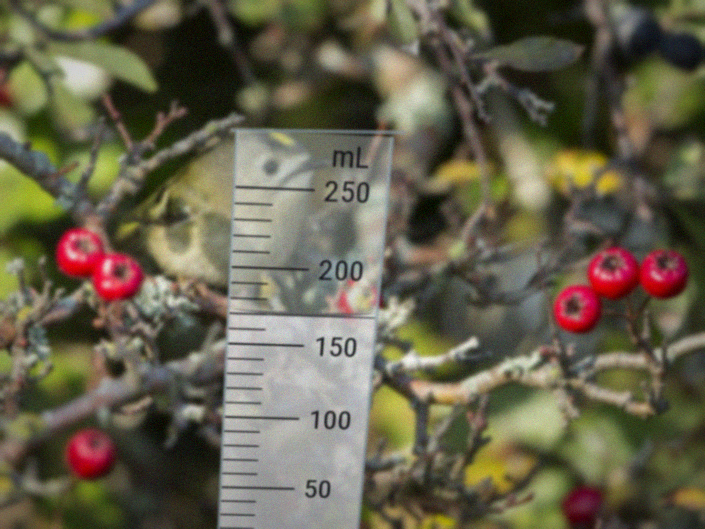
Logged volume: 170; mL
